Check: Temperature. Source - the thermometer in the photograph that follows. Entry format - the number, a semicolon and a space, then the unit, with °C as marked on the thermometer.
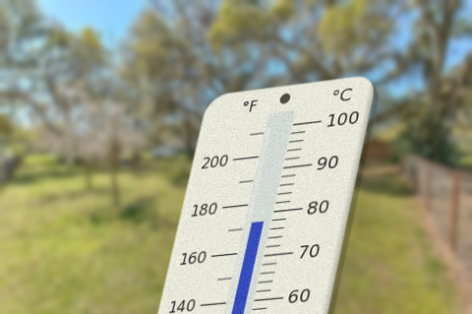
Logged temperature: 78; °C
